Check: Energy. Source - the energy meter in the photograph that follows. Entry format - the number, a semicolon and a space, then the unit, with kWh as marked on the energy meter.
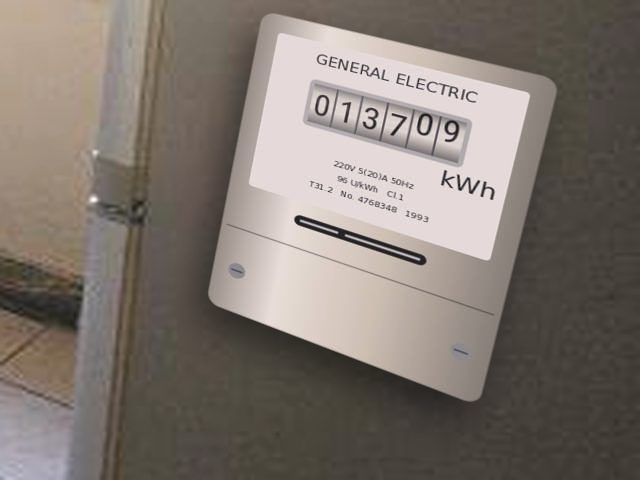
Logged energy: 13709; kWh
